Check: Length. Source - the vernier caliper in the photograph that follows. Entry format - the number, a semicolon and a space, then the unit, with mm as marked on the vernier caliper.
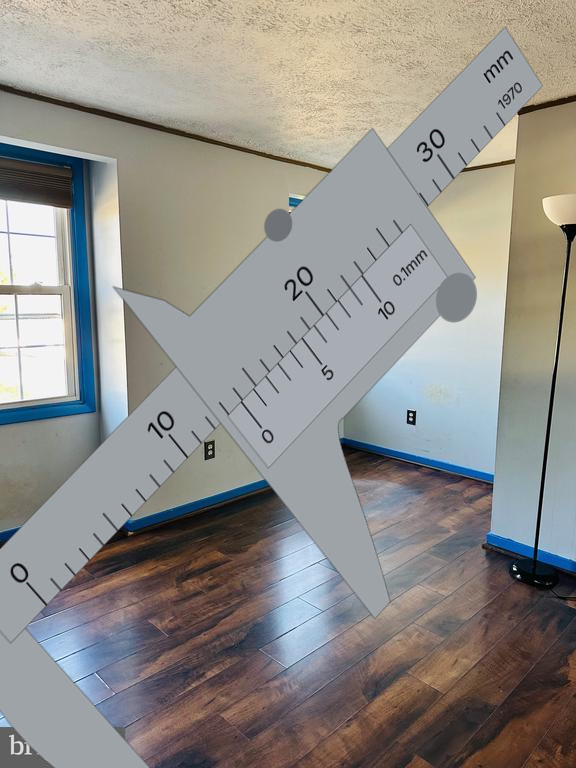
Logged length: 13.9; mm
